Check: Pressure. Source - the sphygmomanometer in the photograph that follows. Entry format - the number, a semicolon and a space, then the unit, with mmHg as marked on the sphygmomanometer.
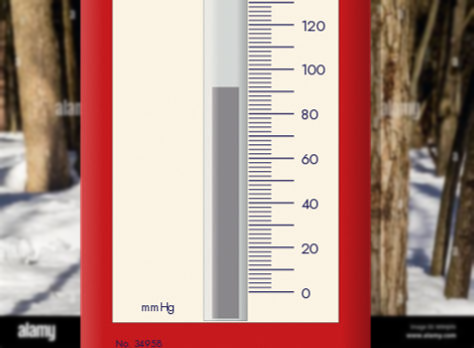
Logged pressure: 92; mmHg
